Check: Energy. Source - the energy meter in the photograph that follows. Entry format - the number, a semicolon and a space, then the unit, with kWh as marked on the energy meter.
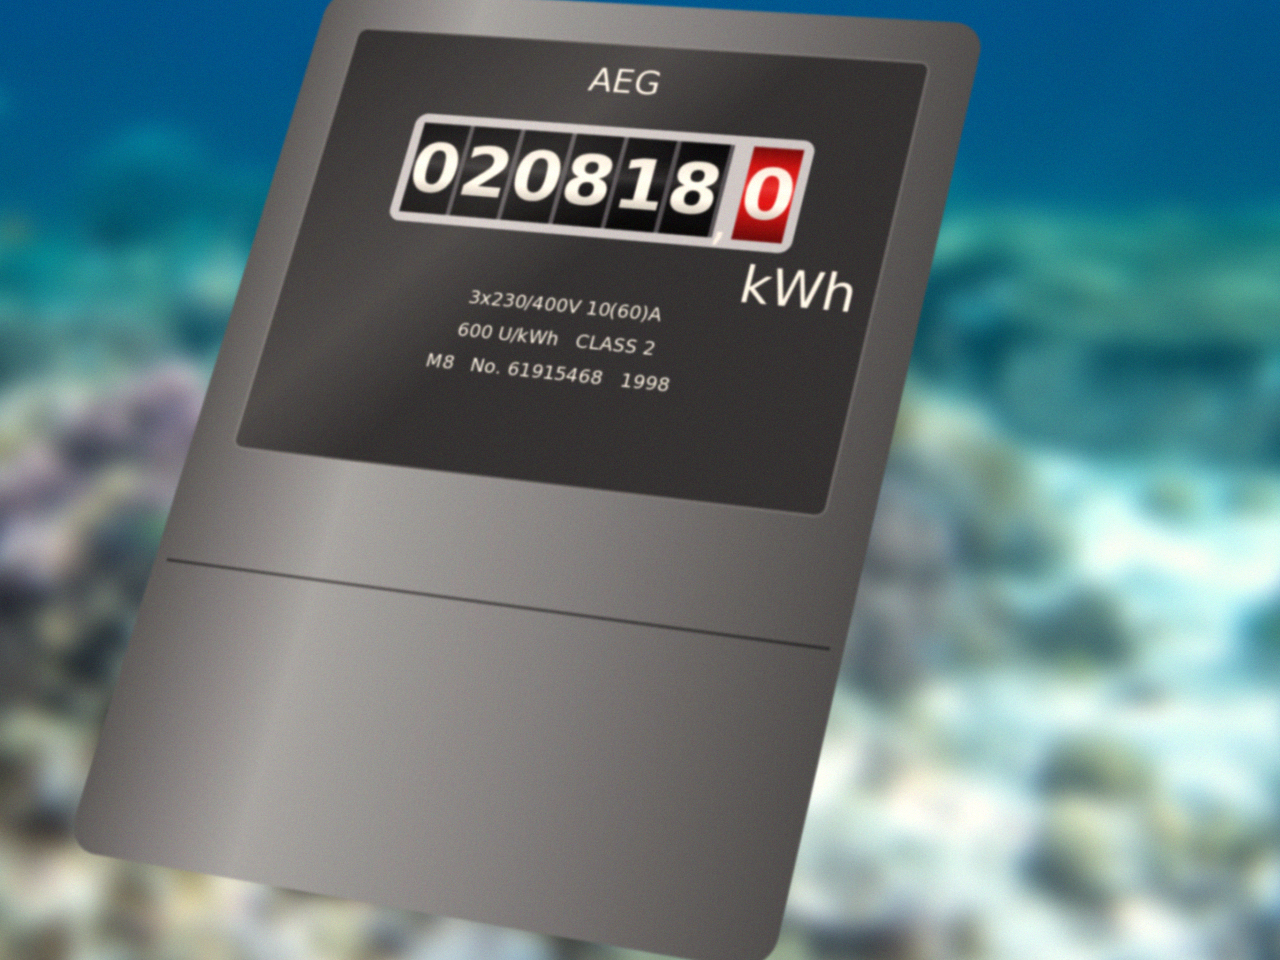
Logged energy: 20818.0; kWh
